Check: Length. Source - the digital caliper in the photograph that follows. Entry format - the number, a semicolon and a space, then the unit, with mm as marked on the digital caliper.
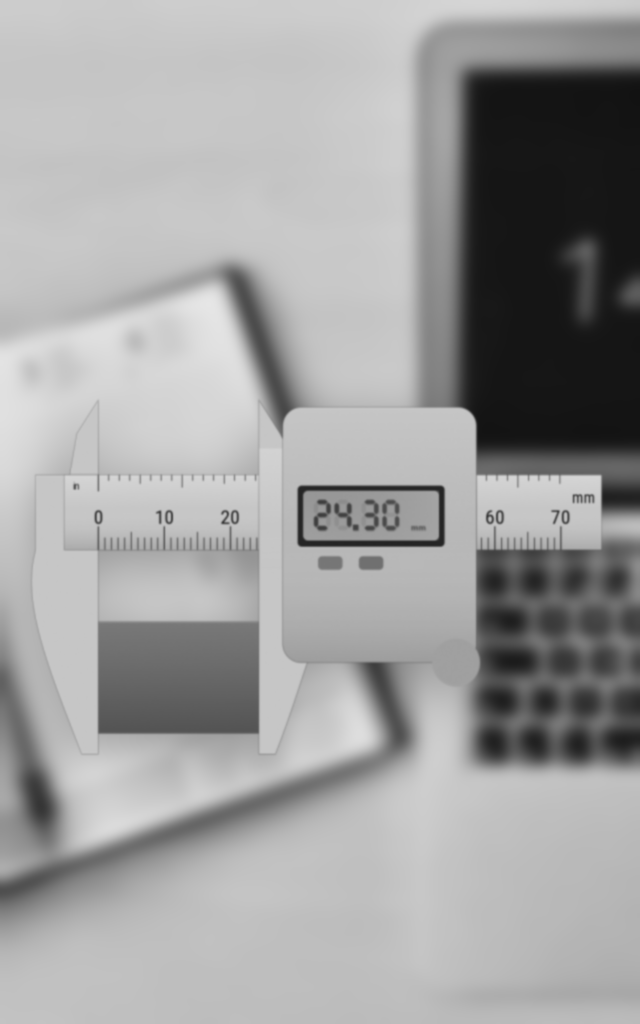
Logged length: 24.30; mm
